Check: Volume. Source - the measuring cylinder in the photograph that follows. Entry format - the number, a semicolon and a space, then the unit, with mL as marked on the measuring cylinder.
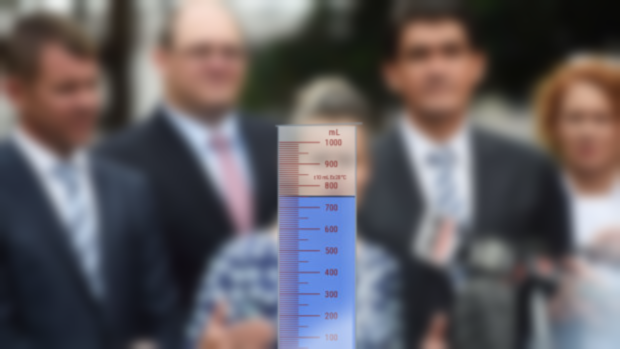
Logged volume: 750; mL
